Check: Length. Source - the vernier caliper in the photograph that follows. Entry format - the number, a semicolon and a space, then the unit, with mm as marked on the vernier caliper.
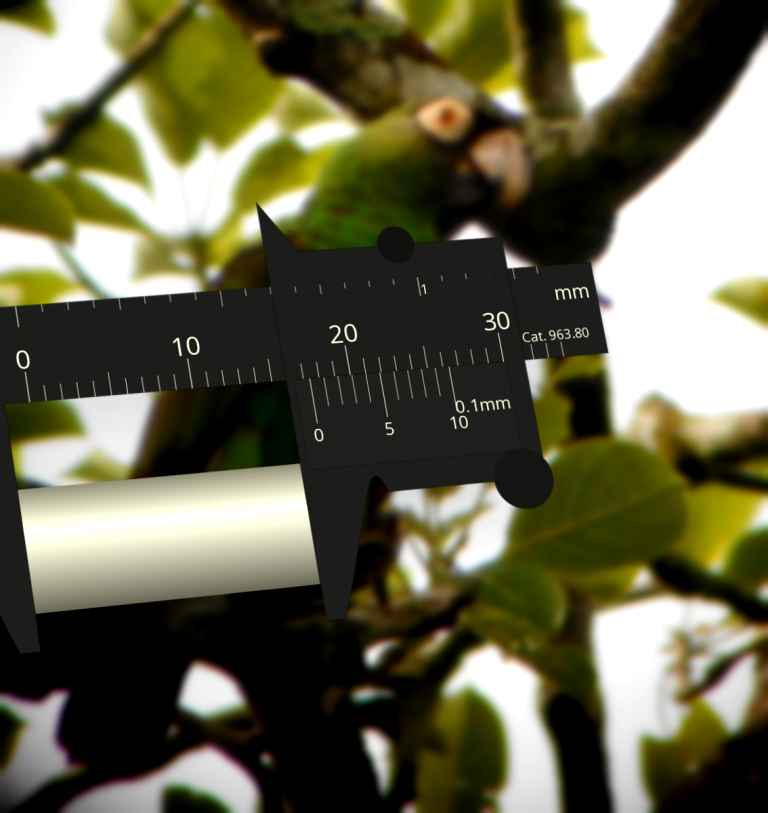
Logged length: 17.4; mm
